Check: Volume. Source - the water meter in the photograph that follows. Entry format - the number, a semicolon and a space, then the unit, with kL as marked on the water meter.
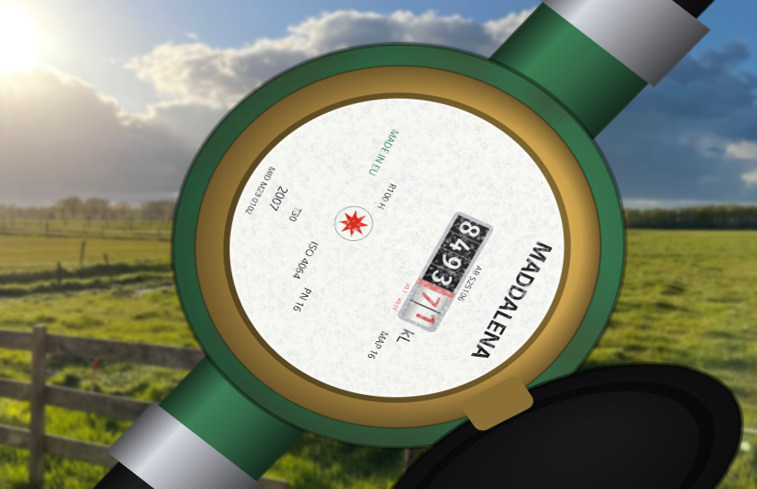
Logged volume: 8493.71; kL
